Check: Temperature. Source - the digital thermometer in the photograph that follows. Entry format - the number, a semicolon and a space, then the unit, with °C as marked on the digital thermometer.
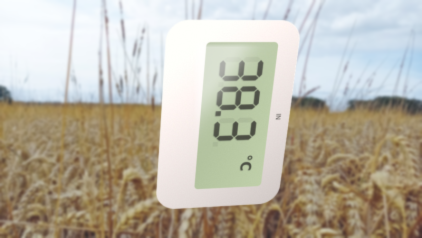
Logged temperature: 38.3; °C
